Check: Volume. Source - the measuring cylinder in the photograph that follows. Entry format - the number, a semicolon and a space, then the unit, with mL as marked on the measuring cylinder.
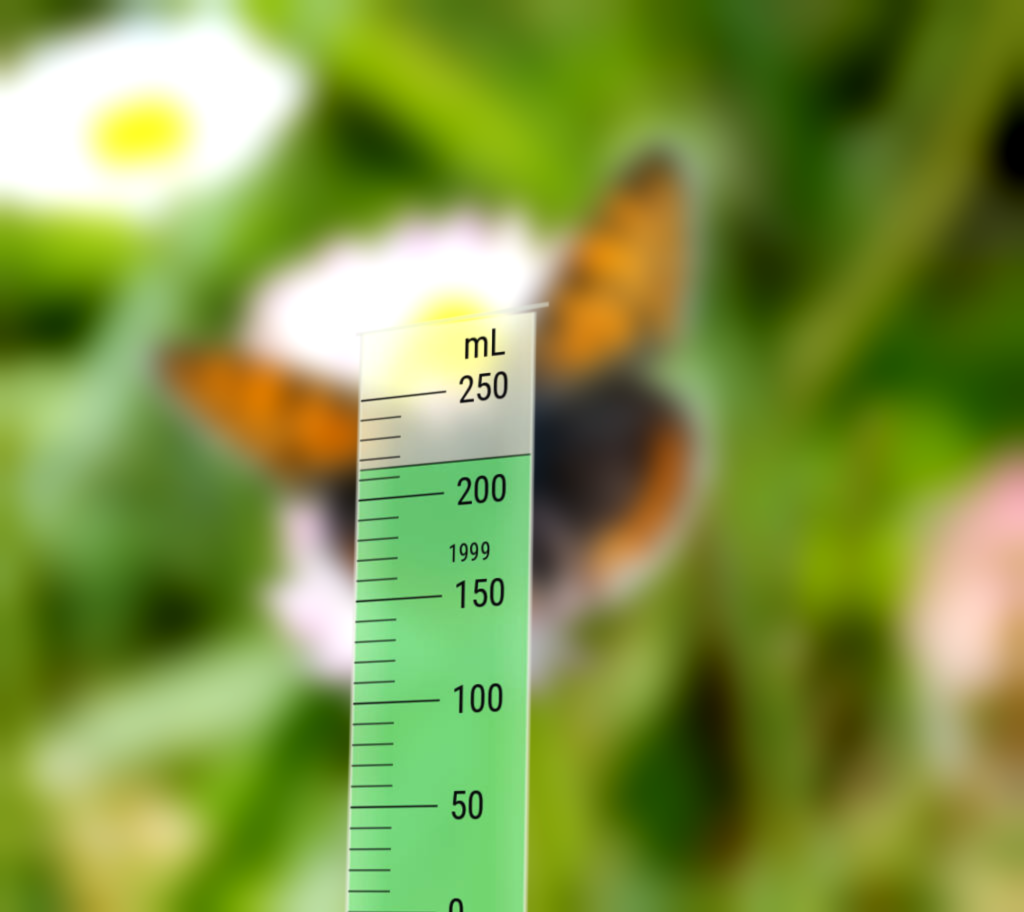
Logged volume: 215; mL
